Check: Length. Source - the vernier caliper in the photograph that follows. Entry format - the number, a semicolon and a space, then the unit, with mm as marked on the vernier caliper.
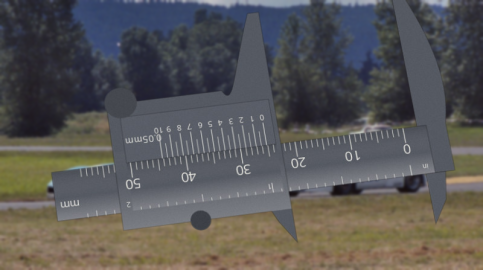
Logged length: 25.2; mm
